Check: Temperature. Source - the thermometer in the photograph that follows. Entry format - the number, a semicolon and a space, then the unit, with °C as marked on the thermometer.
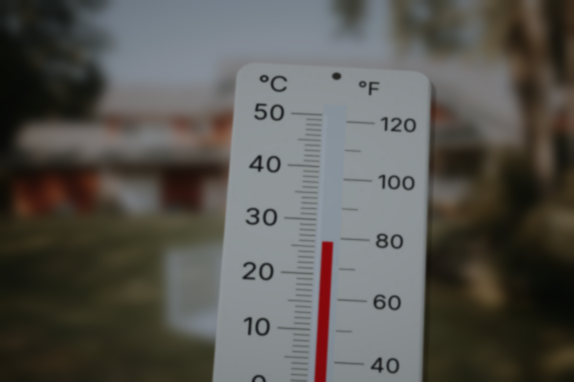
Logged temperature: 26; °C
